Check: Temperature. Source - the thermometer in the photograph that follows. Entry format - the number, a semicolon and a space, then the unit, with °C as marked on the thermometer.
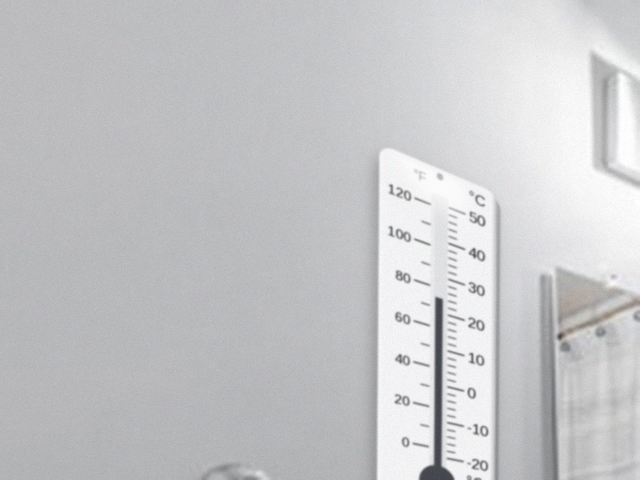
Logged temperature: 24; °C
